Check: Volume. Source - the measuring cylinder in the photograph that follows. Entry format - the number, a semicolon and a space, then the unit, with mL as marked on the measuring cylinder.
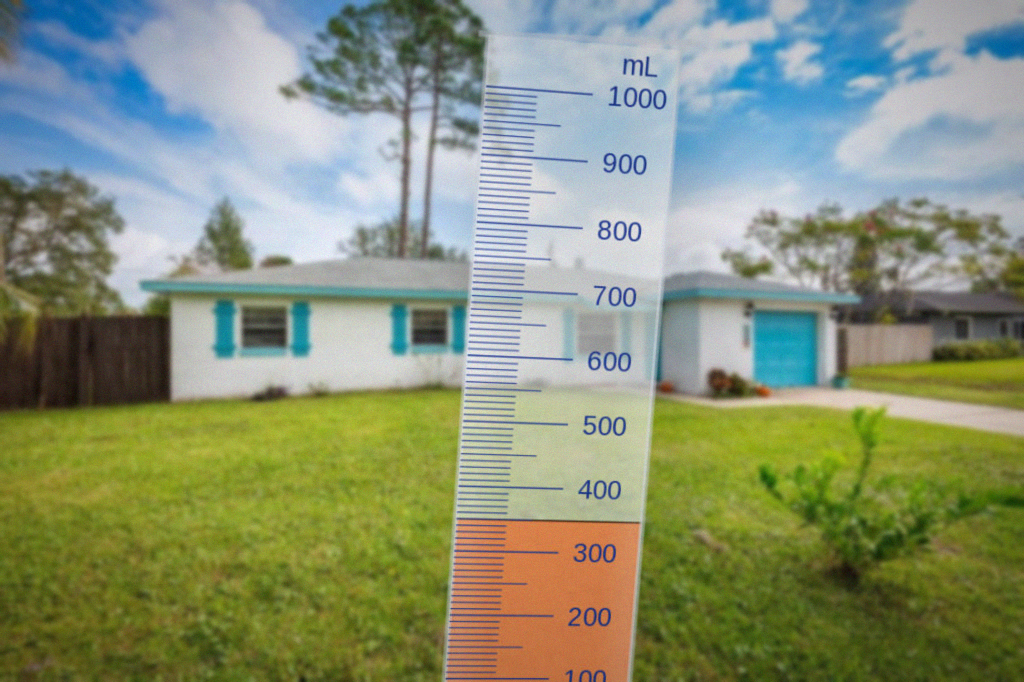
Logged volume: 350; mL
